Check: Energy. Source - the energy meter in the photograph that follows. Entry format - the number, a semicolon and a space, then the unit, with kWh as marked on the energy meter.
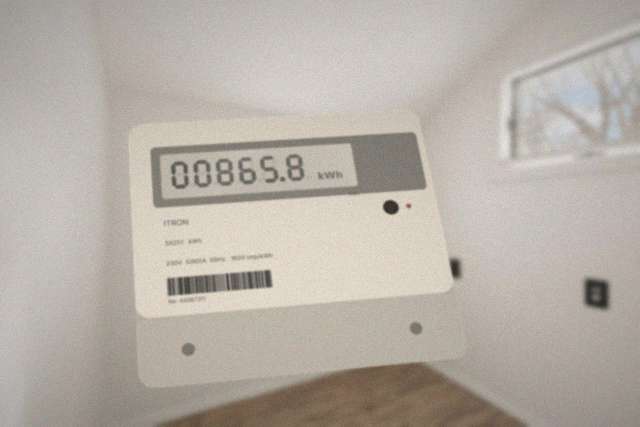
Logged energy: 865.8; kWh
